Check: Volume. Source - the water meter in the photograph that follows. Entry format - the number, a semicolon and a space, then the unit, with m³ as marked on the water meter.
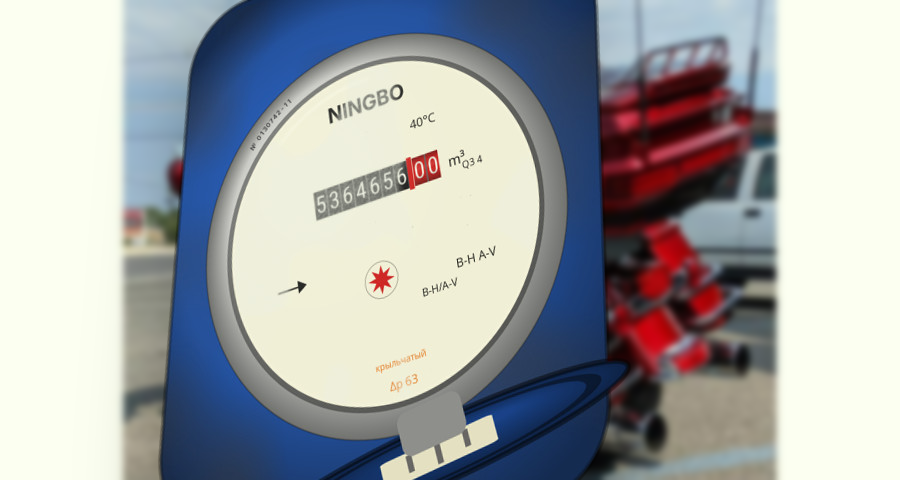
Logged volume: 5364656.00; m³
